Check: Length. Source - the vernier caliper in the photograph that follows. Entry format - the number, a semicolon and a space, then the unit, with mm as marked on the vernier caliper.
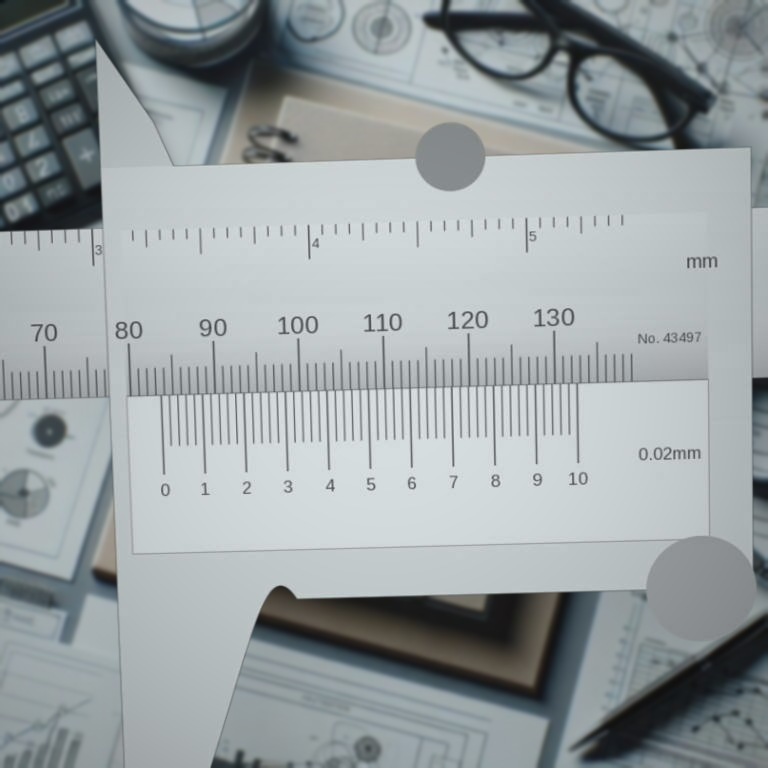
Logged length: 83.6; mm
